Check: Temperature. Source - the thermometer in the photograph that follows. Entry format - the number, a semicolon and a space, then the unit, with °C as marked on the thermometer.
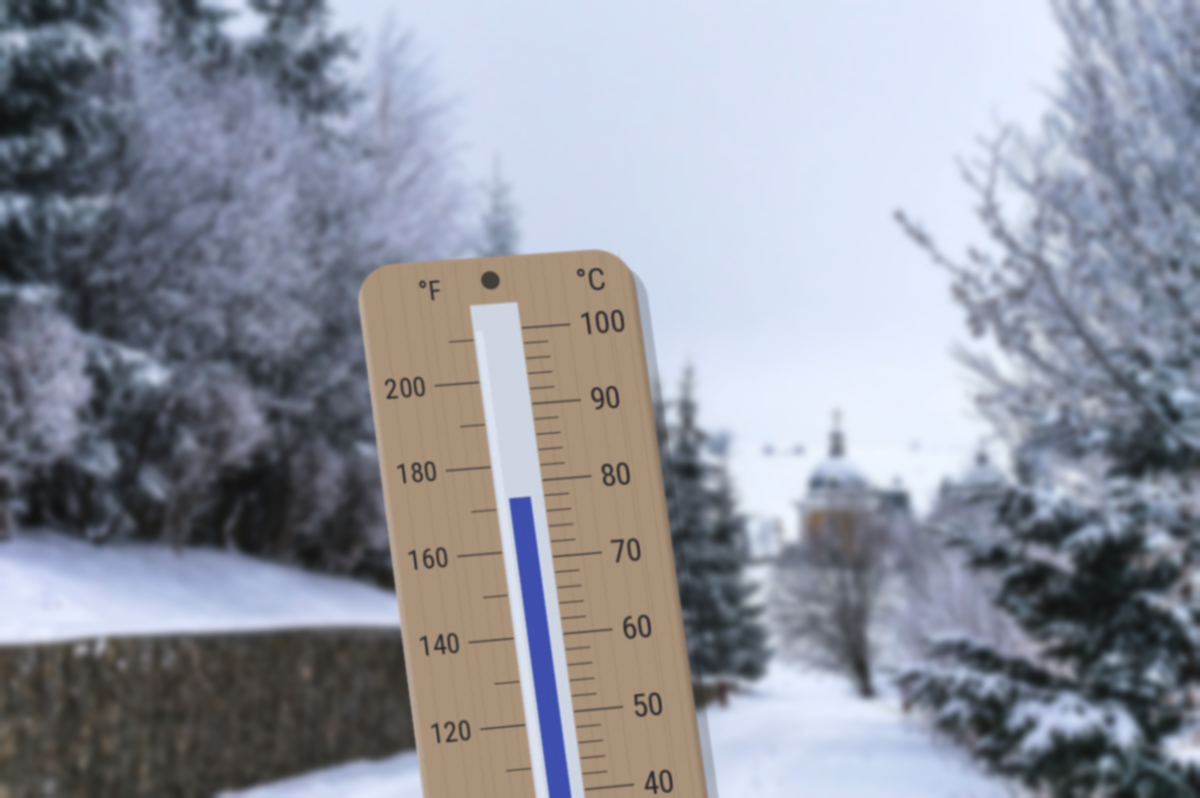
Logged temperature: 78; °C
